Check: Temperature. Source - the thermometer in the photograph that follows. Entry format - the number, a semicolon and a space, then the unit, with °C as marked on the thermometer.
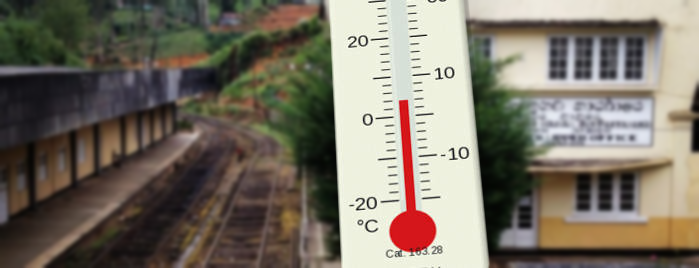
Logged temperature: 4; °C
